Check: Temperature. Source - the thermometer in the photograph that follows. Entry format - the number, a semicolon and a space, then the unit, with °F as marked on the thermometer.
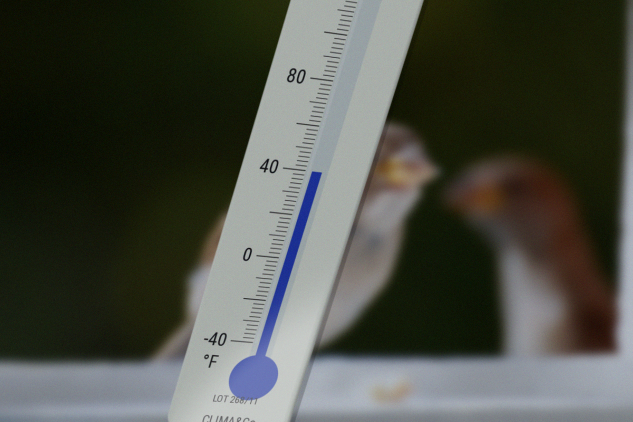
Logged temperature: 40; °F
